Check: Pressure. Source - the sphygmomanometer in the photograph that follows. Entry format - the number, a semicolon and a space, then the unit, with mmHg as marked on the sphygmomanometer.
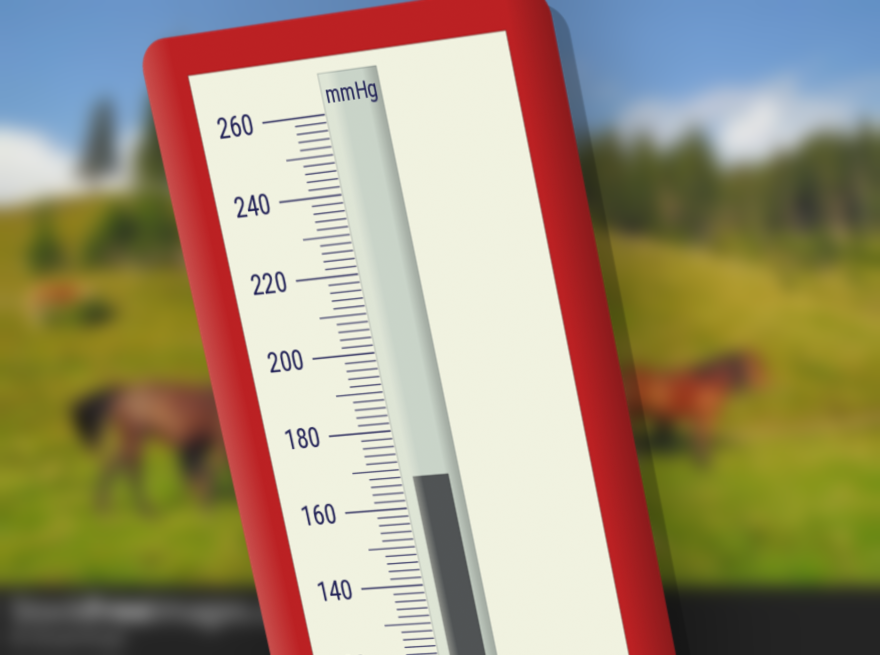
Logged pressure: 168; mmHg
